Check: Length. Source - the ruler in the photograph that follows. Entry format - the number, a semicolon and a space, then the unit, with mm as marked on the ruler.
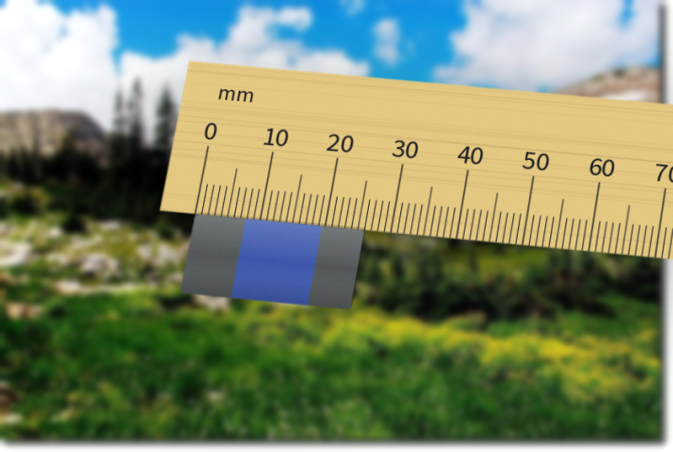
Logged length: 26; mm
